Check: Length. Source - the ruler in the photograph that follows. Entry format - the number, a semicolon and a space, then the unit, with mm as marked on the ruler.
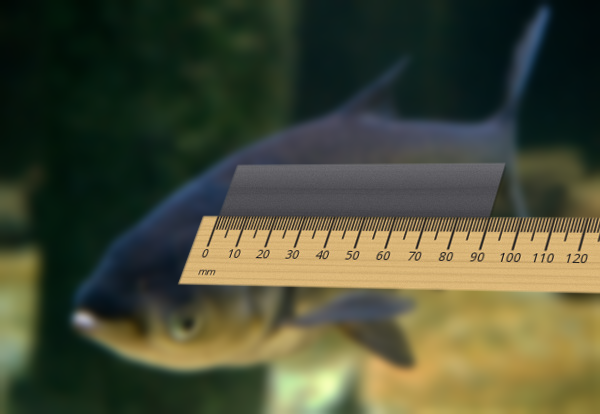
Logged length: 90; mm
